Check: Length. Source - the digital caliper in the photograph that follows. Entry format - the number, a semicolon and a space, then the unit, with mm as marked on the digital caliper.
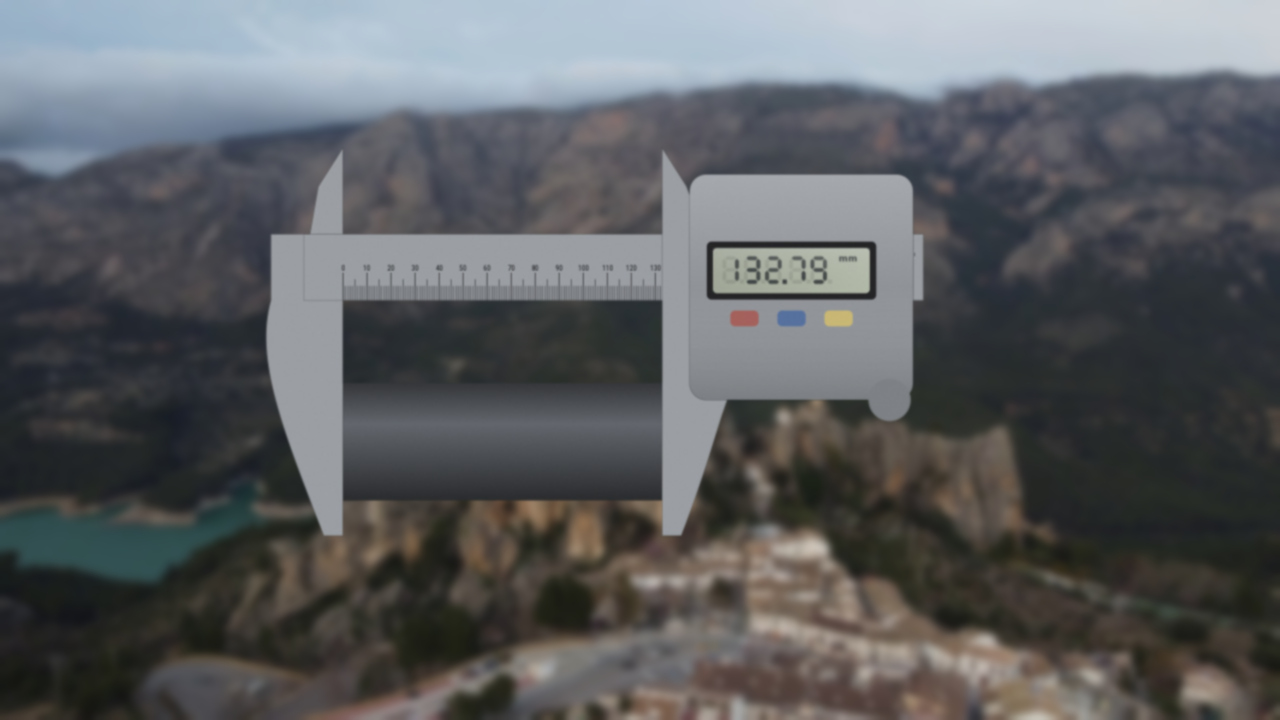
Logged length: 132.79; mm
